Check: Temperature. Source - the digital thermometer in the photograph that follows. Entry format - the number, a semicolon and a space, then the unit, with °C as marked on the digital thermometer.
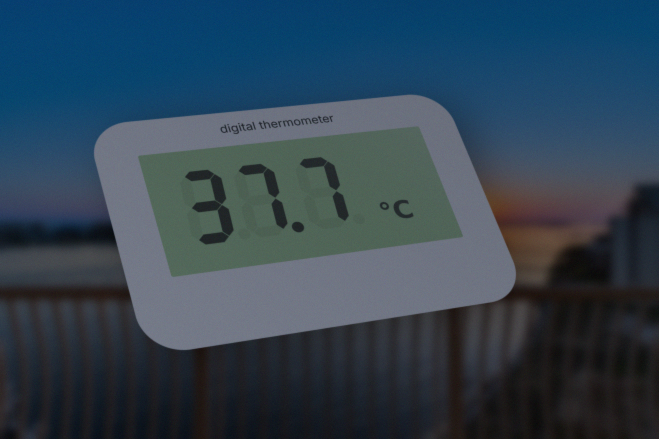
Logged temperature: 37.7; °C
